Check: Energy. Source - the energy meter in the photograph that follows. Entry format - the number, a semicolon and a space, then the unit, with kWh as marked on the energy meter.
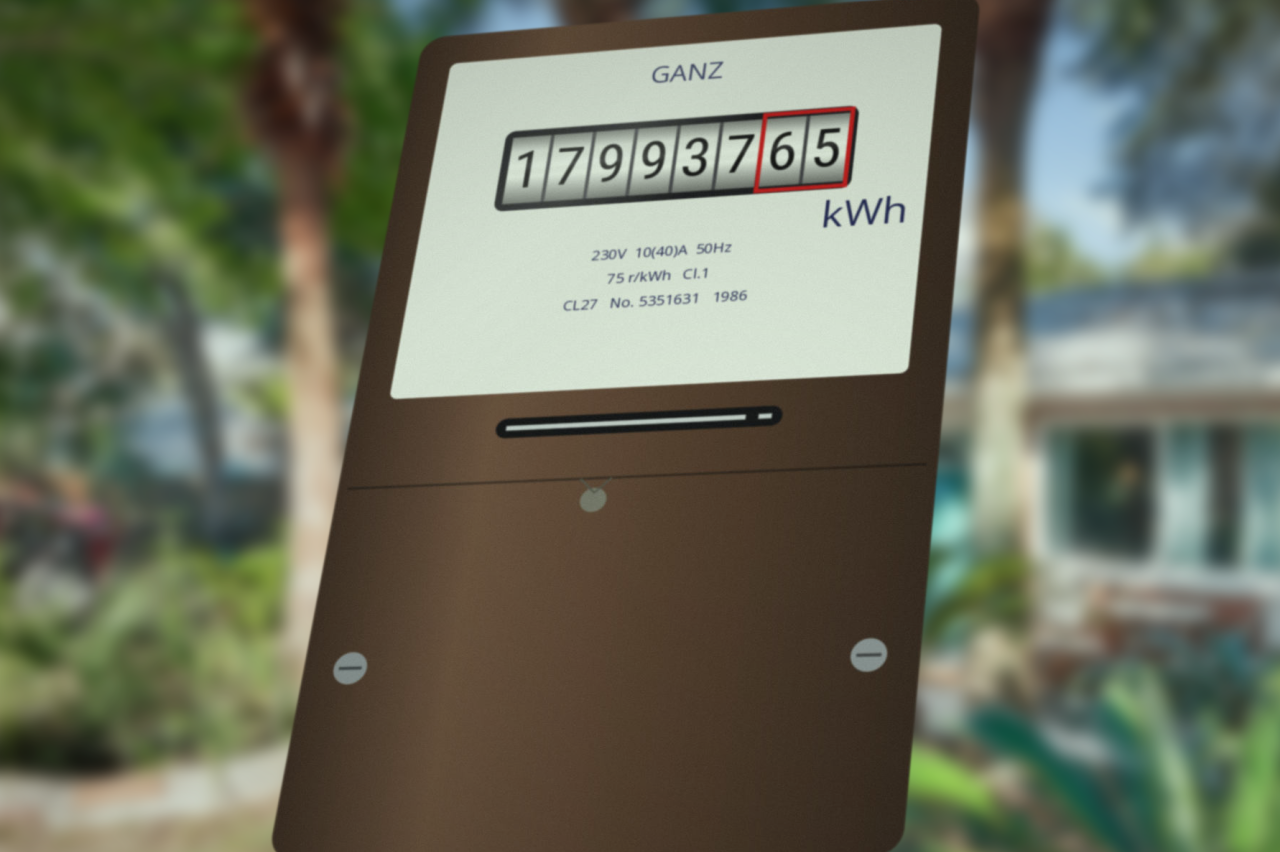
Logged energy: 179937.65; kWh
